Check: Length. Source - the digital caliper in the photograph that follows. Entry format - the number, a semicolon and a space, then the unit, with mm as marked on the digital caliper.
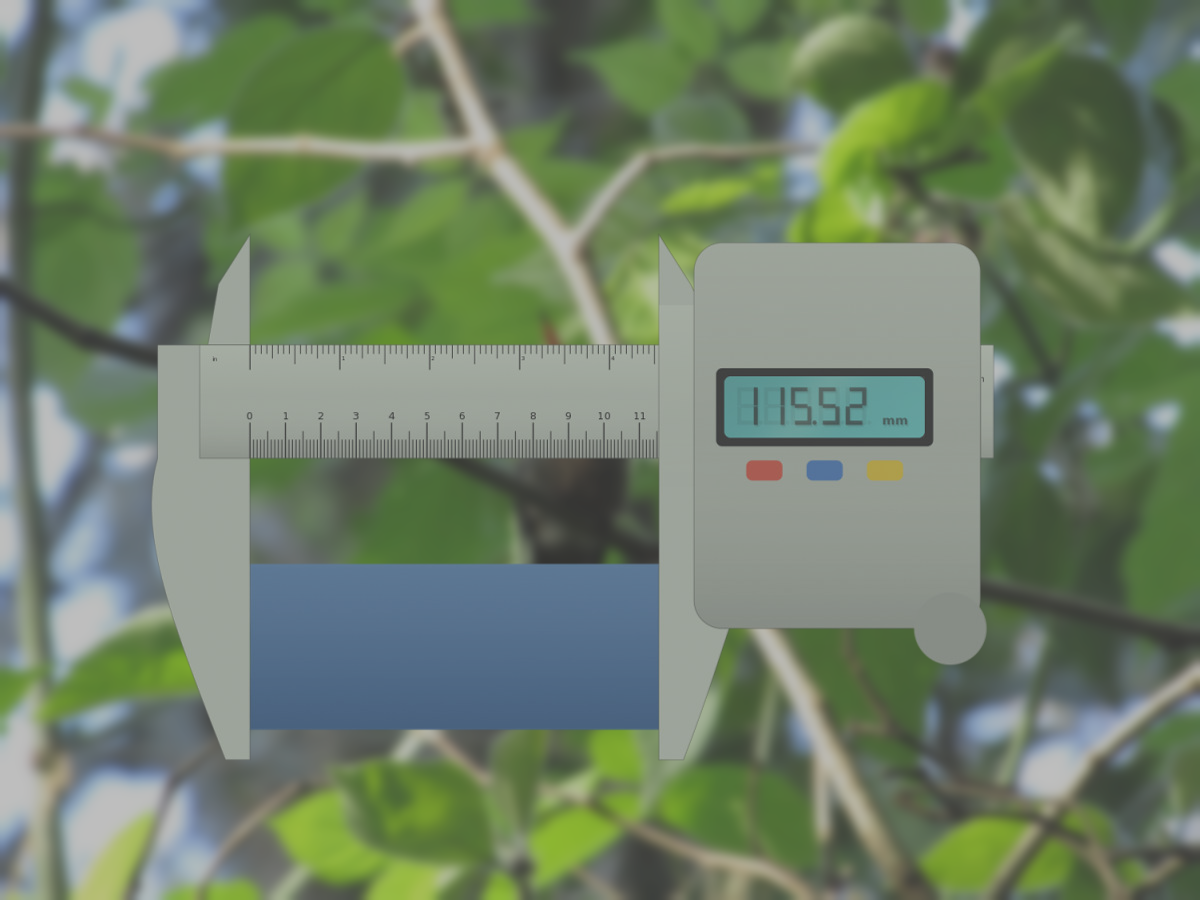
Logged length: 115.52; mm
